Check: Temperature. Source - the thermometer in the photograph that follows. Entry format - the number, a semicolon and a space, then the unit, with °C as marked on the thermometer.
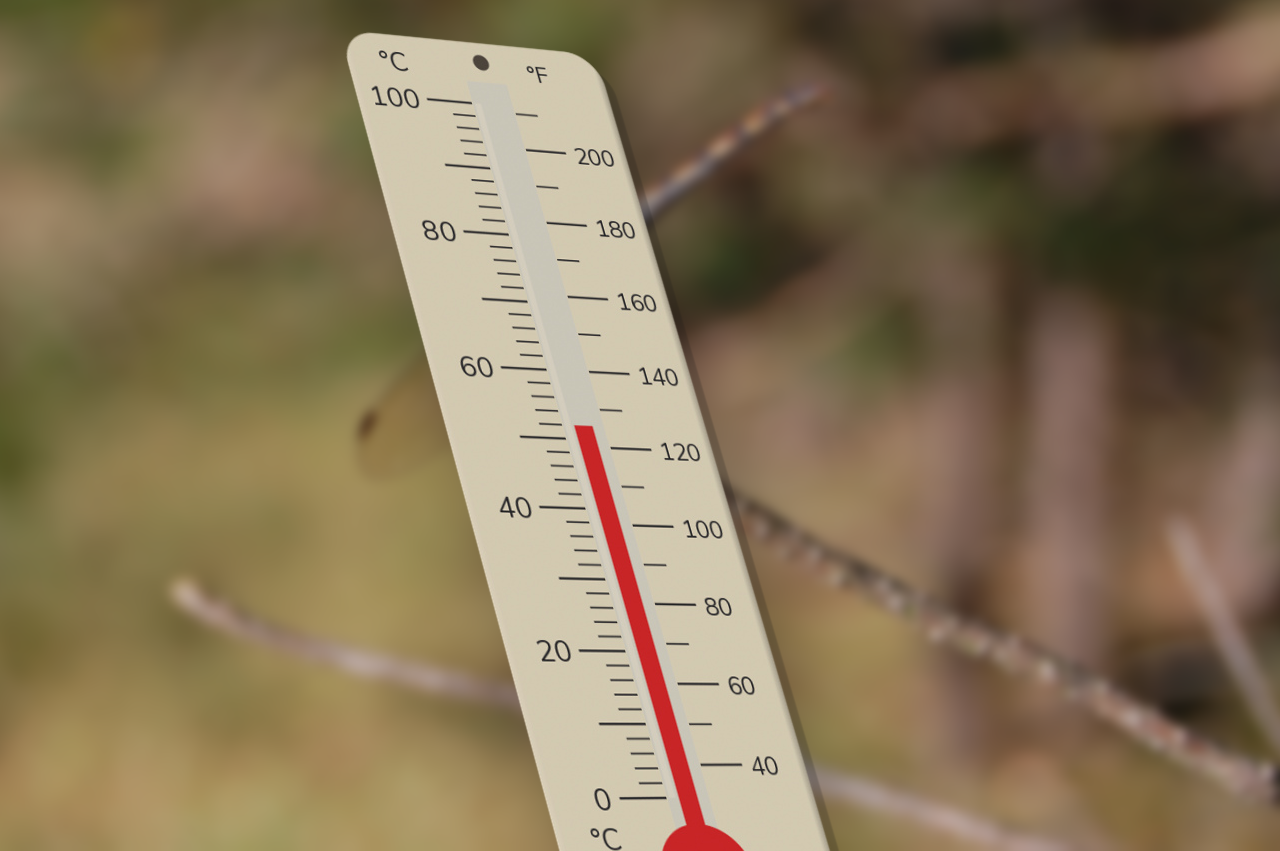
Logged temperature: 52; °C
